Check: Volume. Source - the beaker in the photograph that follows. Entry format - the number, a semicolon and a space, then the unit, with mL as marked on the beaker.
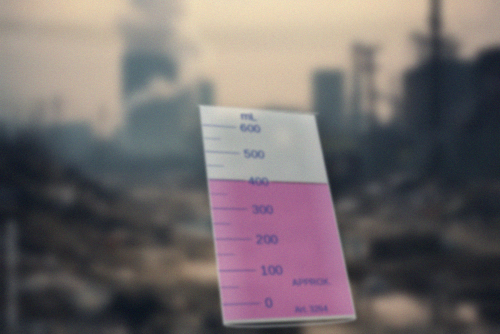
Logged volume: 400; mL
